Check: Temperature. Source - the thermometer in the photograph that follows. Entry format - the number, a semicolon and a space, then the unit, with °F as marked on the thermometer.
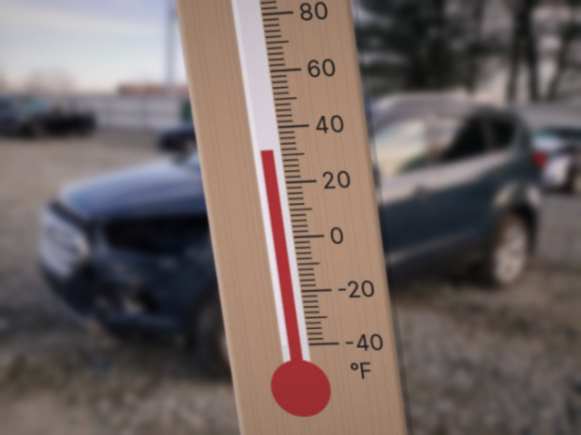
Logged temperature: 32; °F
